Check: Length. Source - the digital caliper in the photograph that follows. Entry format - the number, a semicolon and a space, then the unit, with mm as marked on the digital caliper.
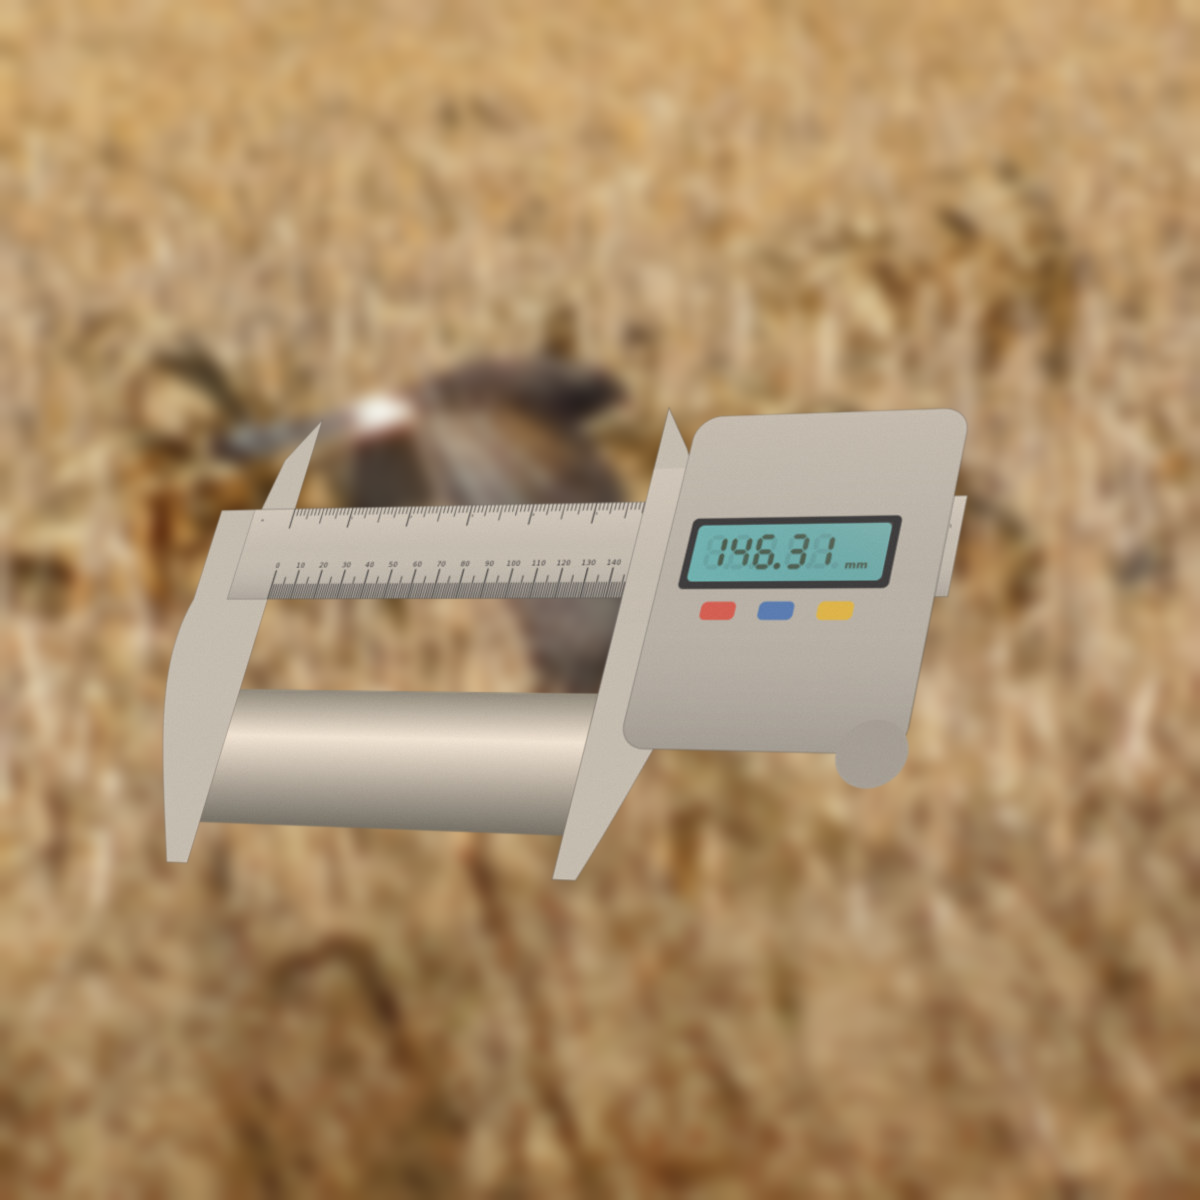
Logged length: 146.31; mm
